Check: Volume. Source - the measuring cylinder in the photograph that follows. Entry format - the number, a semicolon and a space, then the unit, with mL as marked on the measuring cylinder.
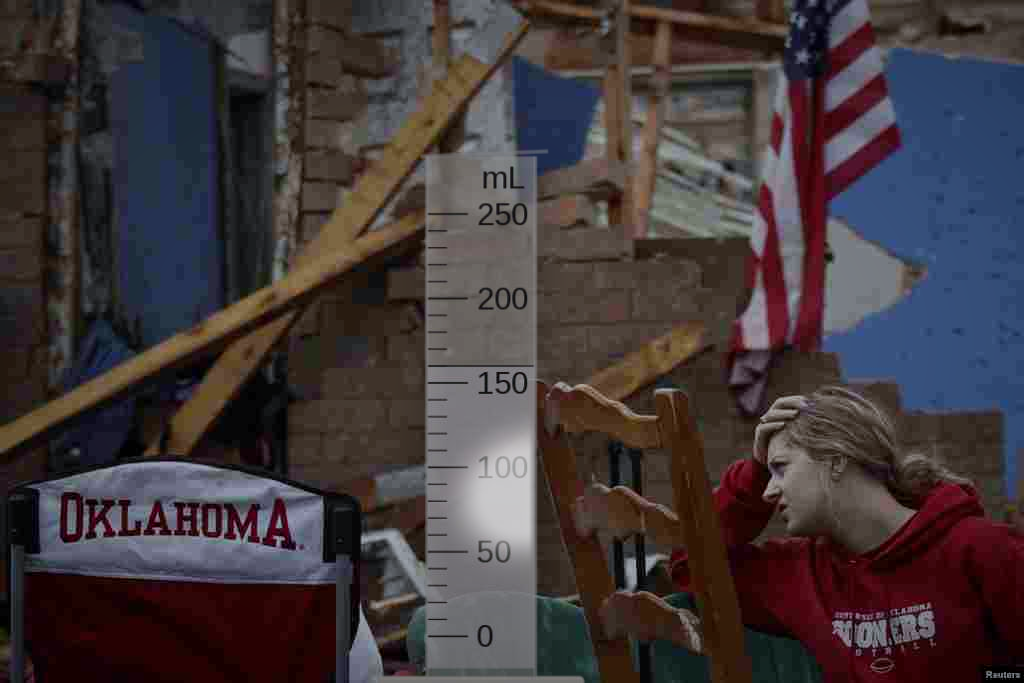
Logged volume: 160; mL
